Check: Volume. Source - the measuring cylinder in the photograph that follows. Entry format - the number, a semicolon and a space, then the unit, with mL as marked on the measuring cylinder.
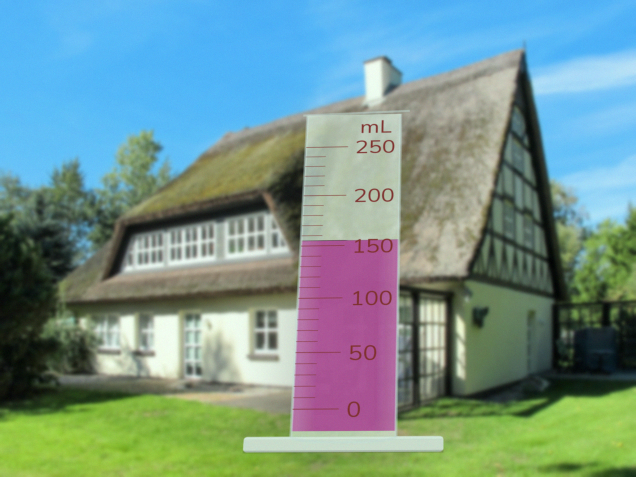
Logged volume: 155; mL
